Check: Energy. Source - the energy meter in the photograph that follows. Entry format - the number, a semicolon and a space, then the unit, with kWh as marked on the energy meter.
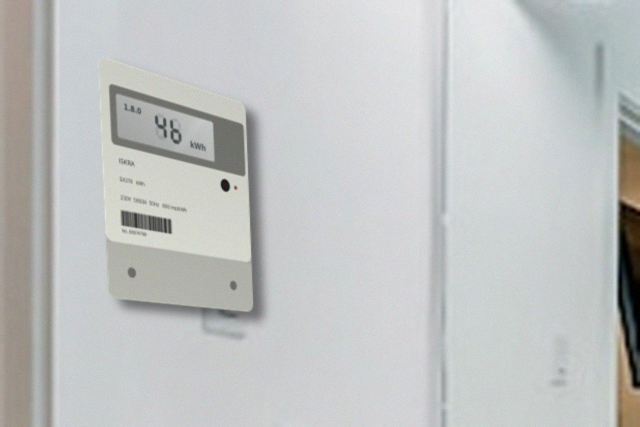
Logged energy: 46; kWh
